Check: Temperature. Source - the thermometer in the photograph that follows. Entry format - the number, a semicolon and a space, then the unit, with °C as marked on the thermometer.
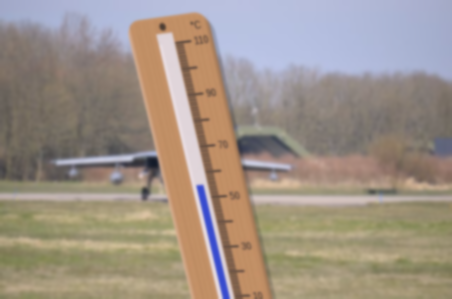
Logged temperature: 55; °C
